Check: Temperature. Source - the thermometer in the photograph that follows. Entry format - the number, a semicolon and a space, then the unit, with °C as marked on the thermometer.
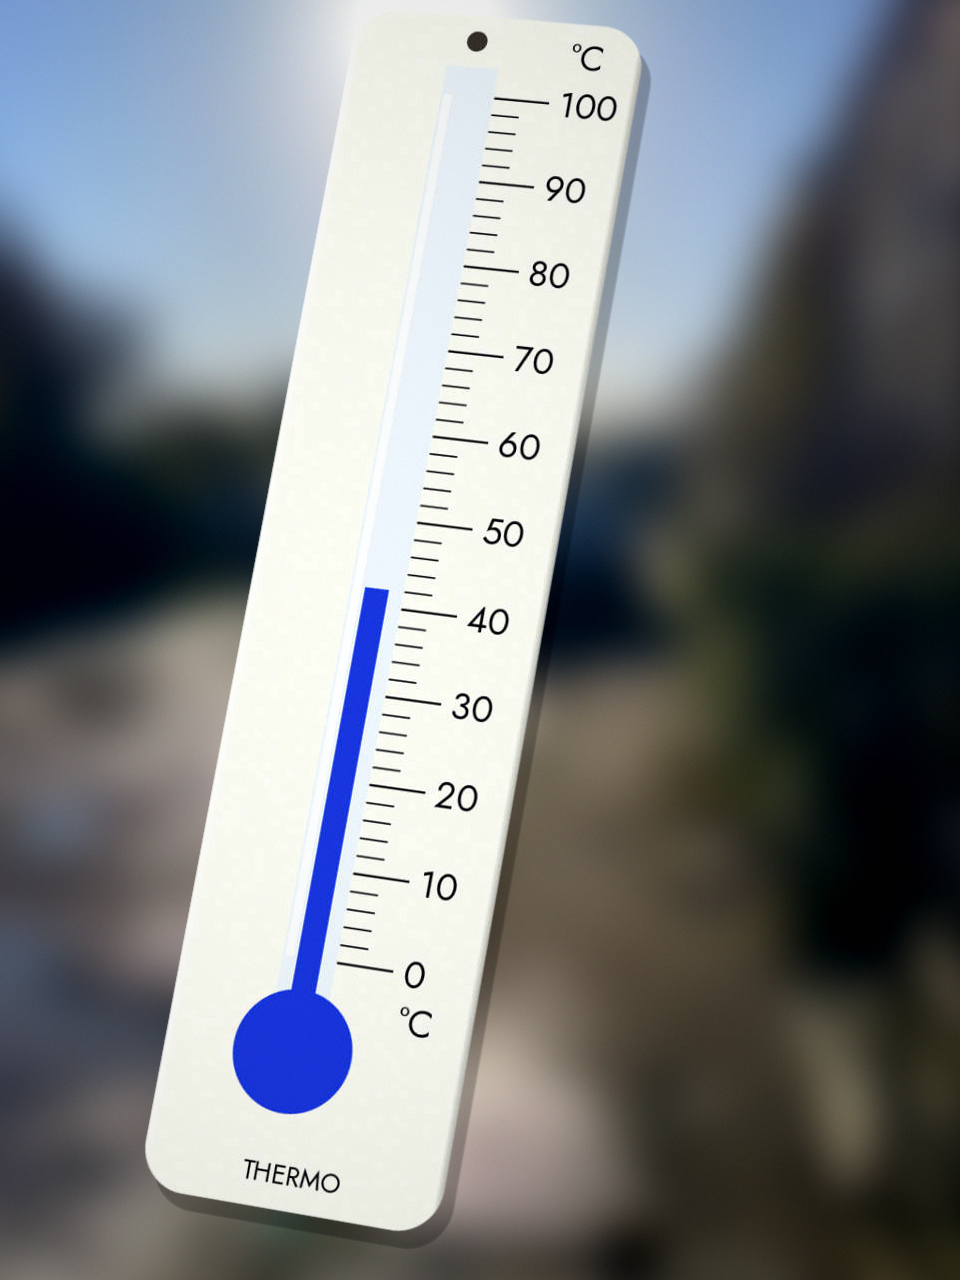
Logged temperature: 42; °C
